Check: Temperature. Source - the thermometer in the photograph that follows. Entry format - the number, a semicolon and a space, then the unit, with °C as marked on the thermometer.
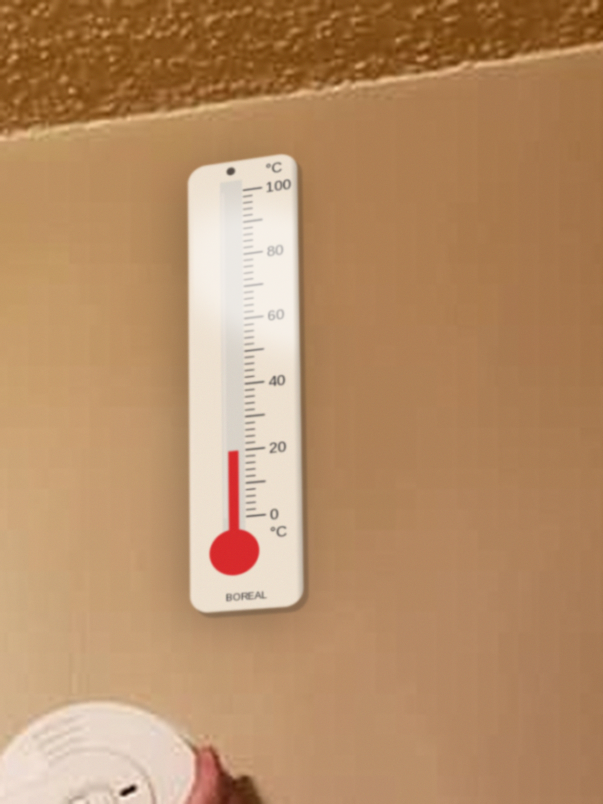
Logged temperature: 20; °C
